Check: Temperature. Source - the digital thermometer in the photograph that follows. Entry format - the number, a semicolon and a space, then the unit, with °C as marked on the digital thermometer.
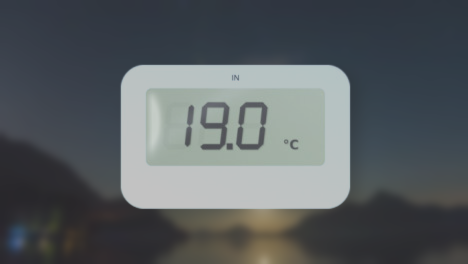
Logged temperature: 19.0; °C
